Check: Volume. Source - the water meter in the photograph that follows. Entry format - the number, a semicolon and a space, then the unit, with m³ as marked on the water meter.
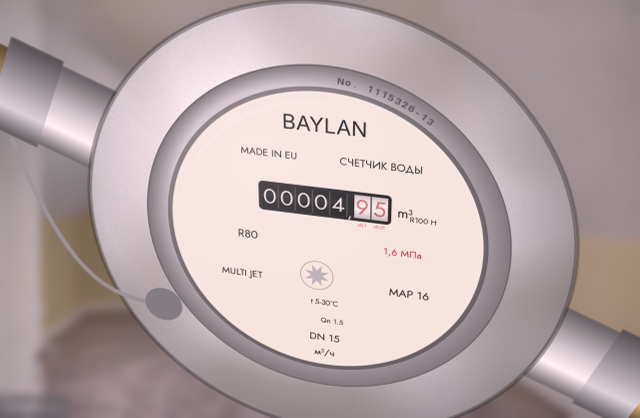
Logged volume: 4.95; m³
